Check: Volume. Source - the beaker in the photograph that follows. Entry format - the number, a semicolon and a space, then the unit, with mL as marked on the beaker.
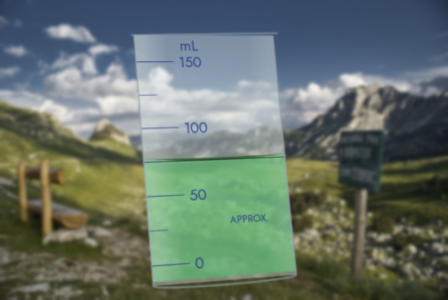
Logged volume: 75; mL
